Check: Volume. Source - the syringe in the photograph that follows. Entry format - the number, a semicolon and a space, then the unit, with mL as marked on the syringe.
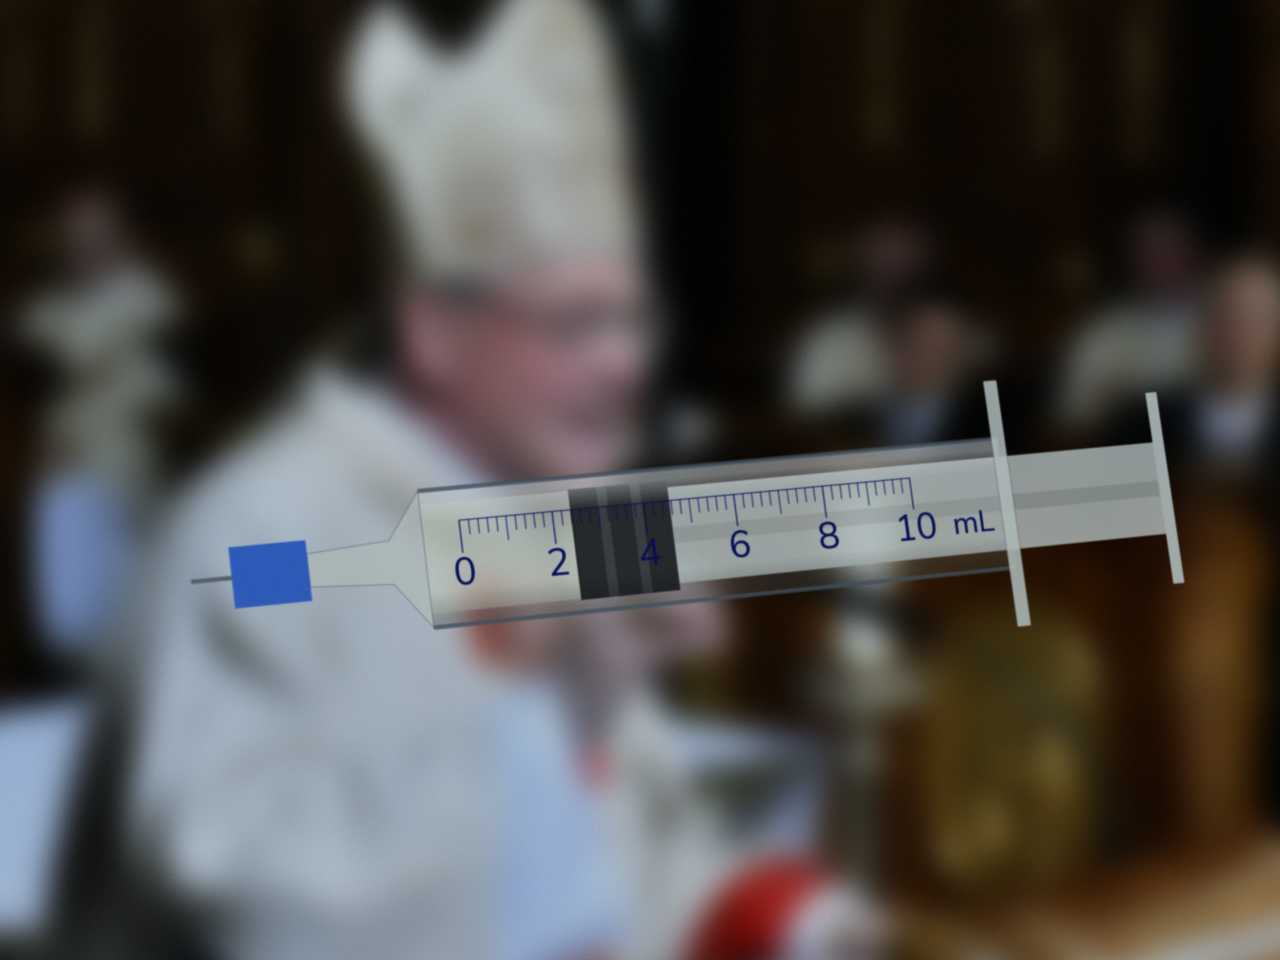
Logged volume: 2.4; mL
